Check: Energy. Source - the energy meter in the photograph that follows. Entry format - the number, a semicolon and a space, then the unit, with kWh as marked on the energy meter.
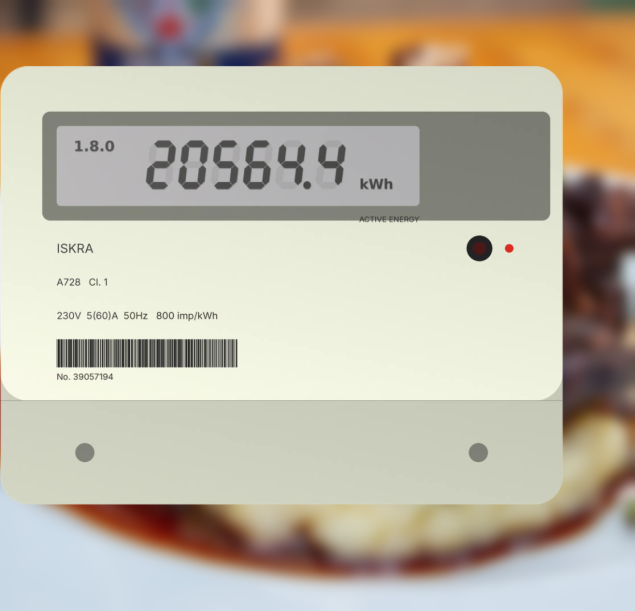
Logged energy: 20564.4; kWh
